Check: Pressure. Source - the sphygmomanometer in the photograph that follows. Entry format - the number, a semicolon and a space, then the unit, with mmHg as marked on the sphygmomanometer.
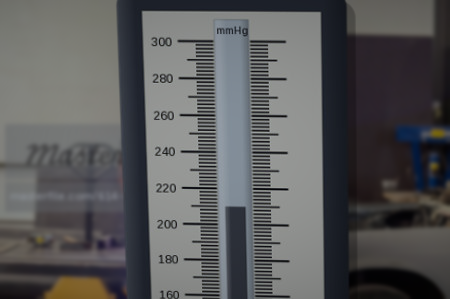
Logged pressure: 210; mmHg
